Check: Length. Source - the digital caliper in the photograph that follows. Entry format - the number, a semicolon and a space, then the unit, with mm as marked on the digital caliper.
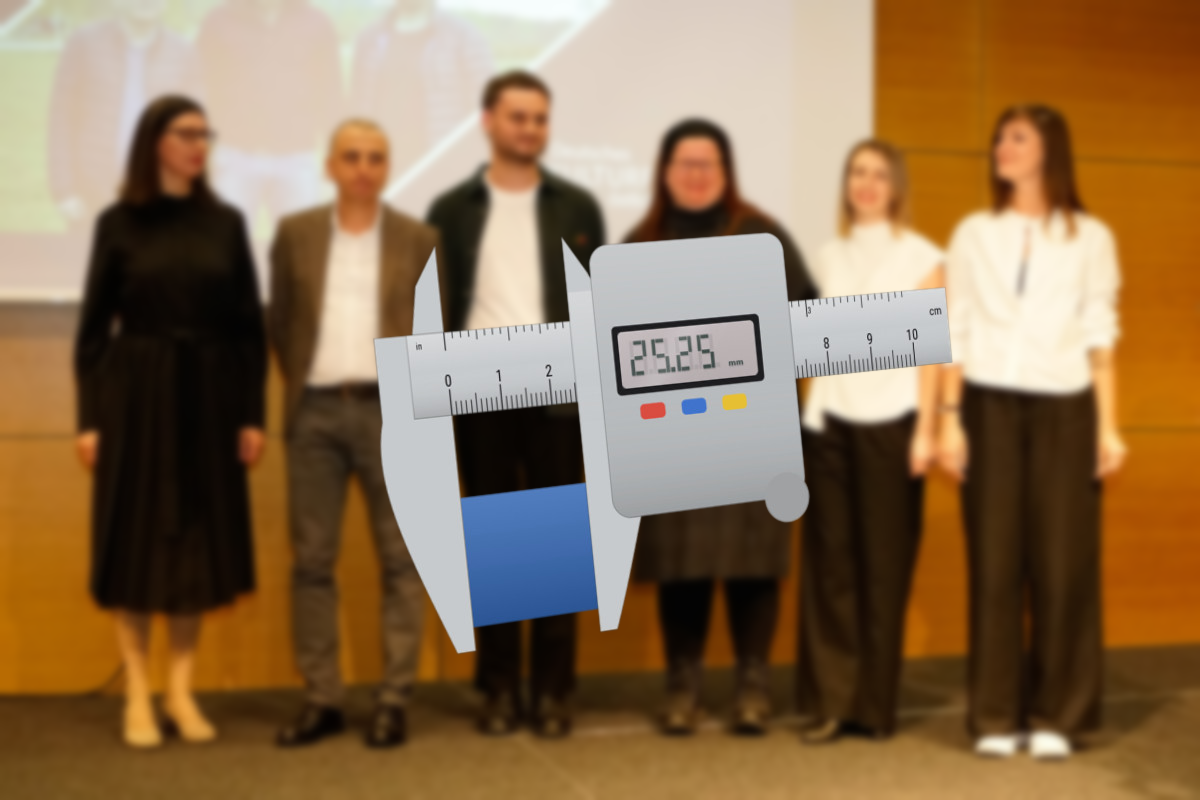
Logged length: 25.25; mm
